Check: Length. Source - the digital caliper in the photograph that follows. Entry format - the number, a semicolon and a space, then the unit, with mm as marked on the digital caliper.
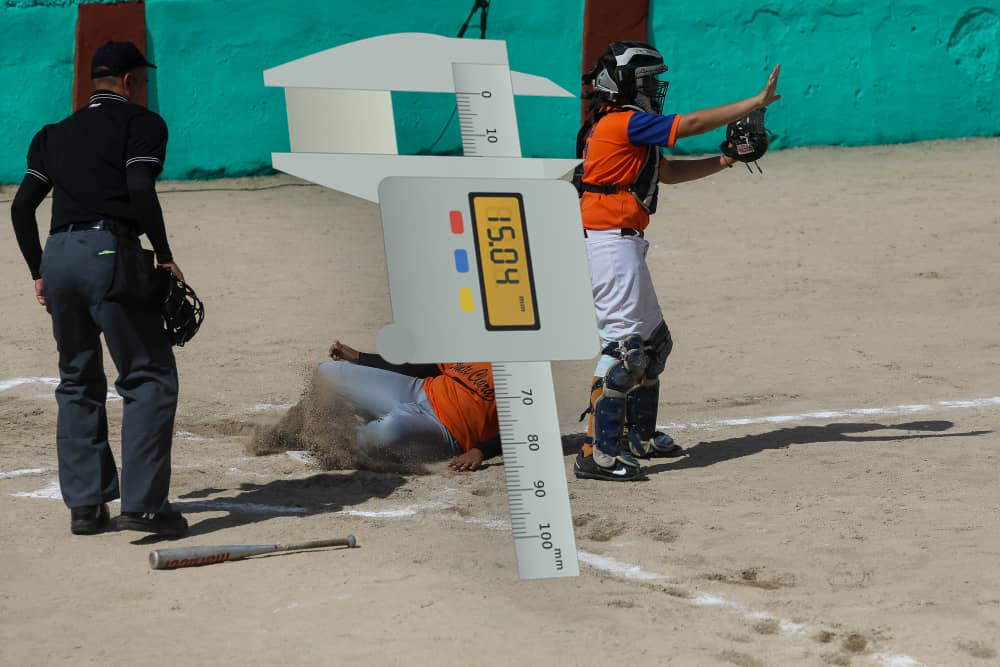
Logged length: 15.04; mm
